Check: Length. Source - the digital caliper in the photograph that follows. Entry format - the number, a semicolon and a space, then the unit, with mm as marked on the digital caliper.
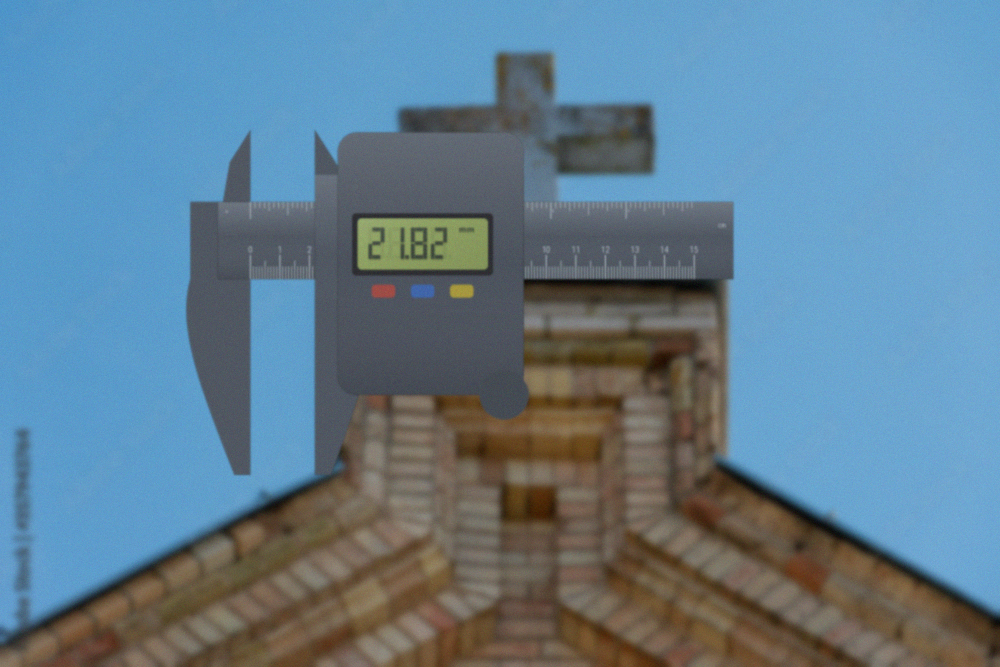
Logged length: 21.82; mm
